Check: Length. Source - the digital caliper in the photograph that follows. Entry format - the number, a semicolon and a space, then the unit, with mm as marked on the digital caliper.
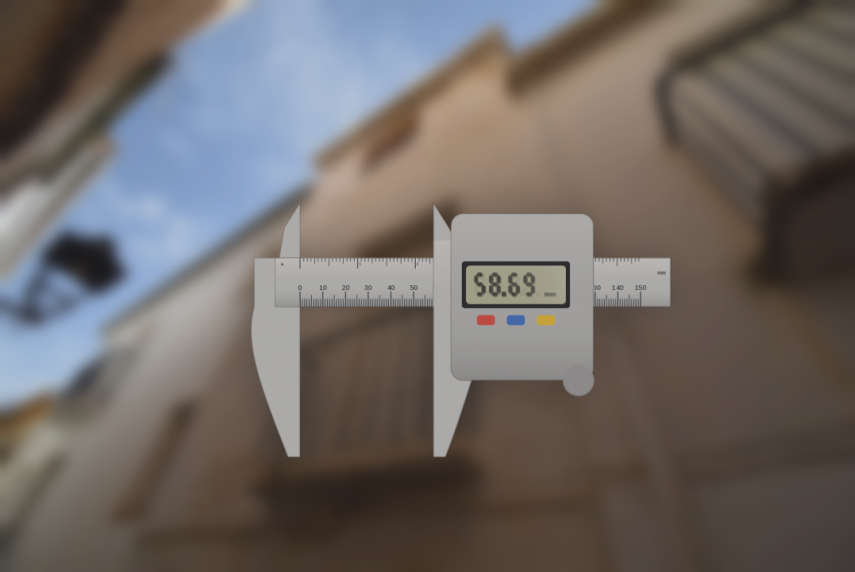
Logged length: 58.69; mm
